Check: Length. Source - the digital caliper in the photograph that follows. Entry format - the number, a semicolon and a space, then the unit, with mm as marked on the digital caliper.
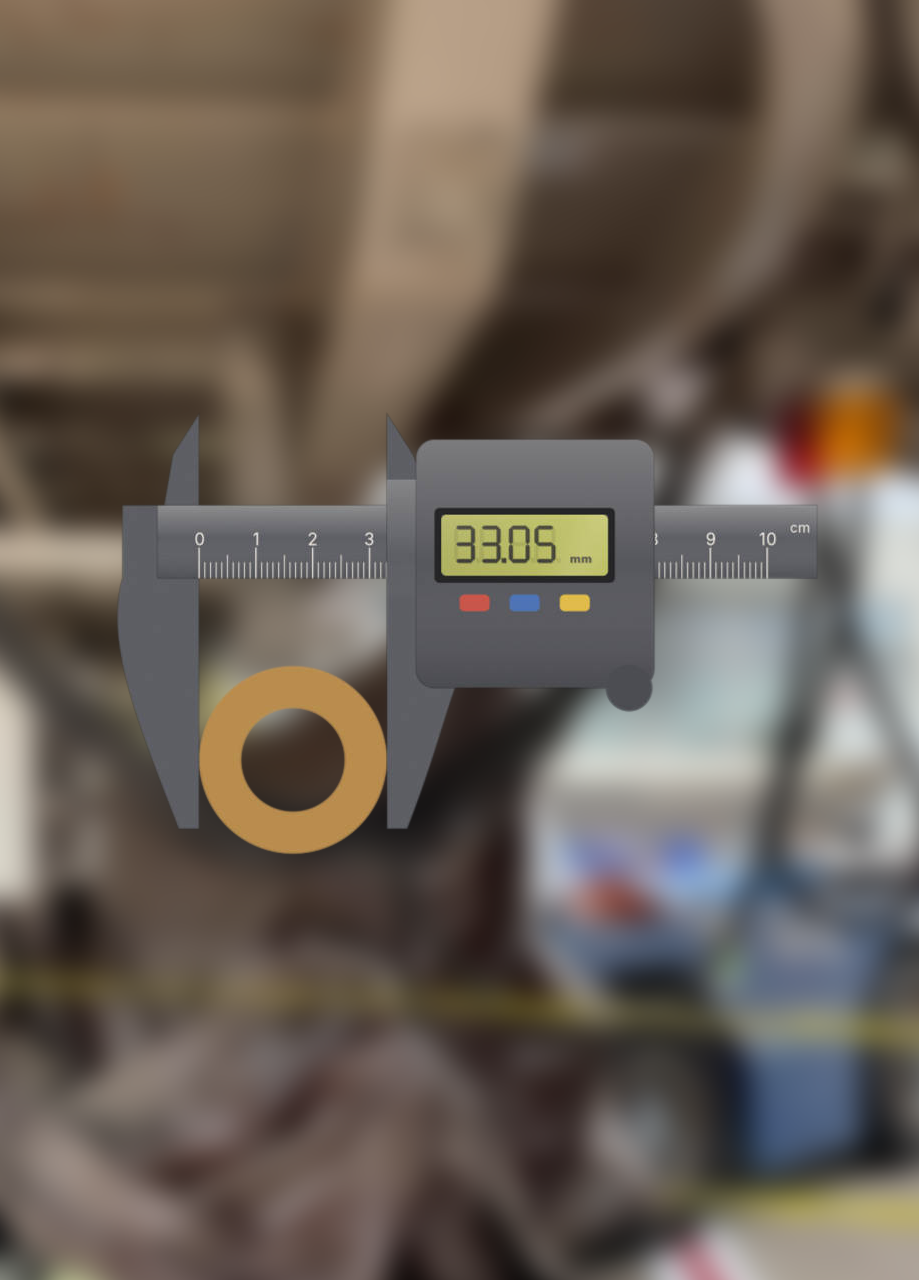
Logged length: 33.05; mm
